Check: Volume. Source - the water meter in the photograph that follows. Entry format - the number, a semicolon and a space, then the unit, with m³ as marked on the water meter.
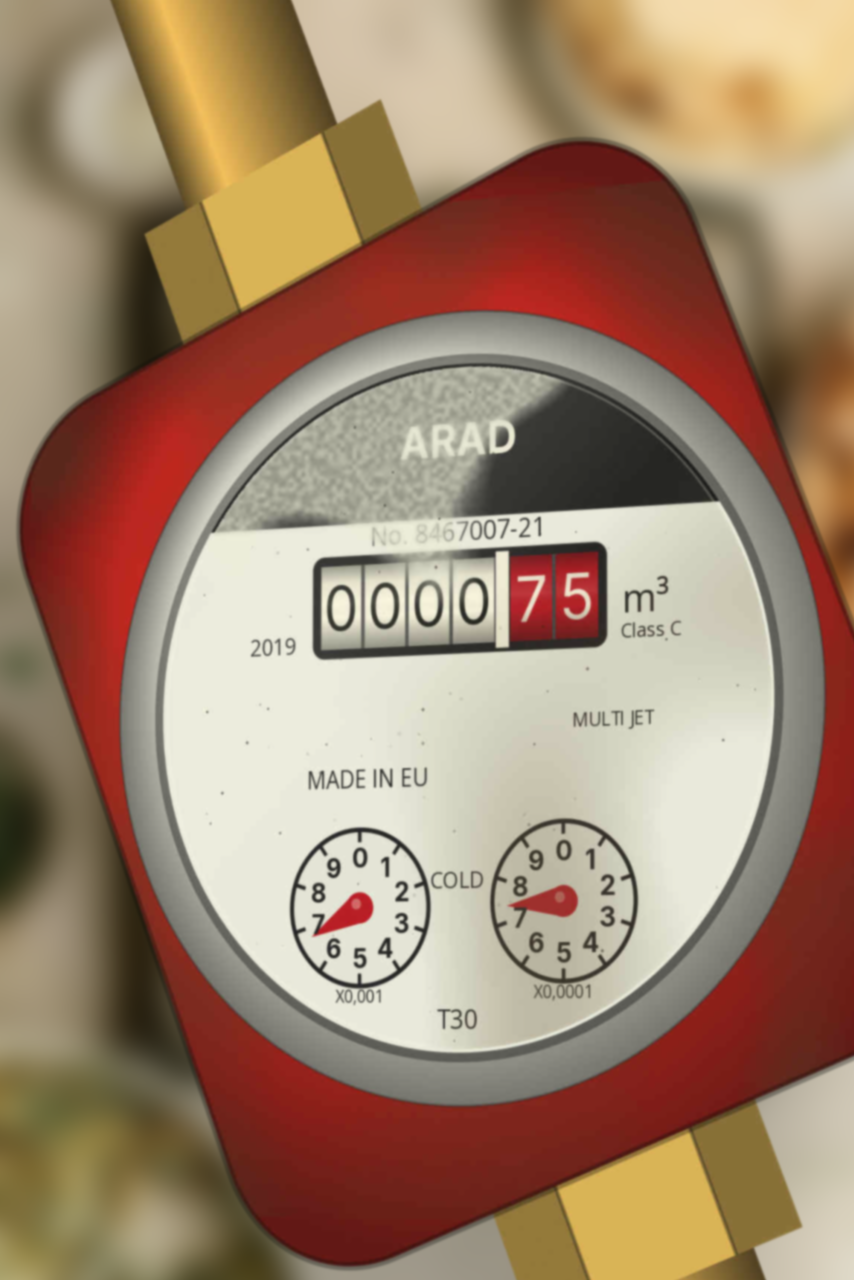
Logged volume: 0.7567; m³
